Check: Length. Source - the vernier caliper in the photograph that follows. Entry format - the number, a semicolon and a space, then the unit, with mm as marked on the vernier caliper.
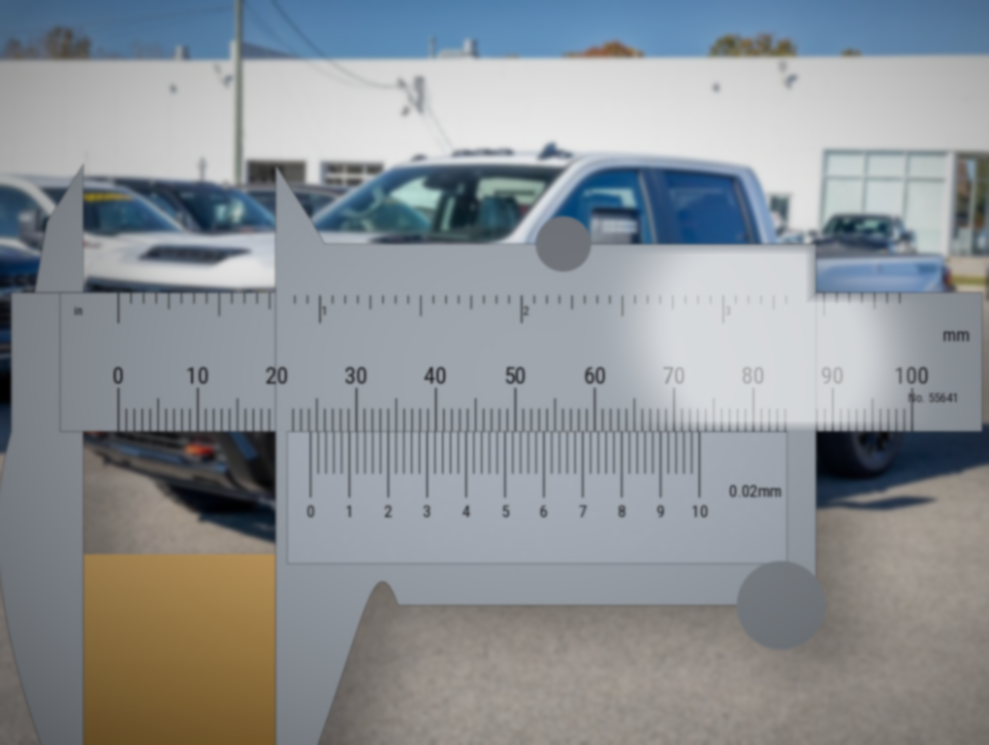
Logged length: 24.2; mm
